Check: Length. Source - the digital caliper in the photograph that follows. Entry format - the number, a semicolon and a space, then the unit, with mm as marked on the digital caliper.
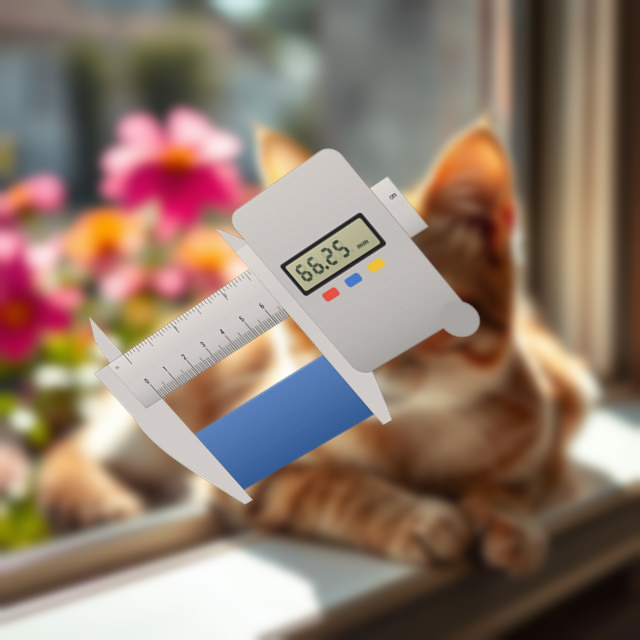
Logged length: 66.25; mm
